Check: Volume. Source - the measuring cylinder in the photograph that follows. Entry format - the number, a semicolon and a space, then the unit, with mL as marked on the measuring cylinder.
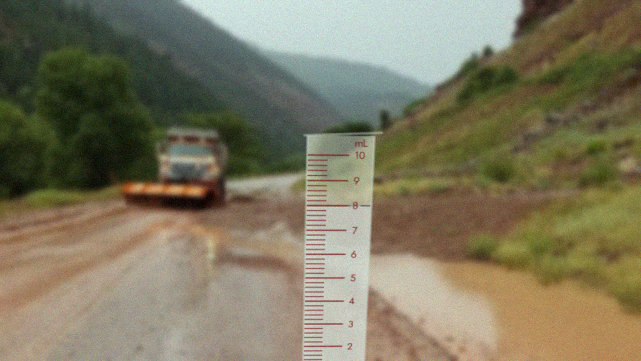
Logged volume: 8; mL
